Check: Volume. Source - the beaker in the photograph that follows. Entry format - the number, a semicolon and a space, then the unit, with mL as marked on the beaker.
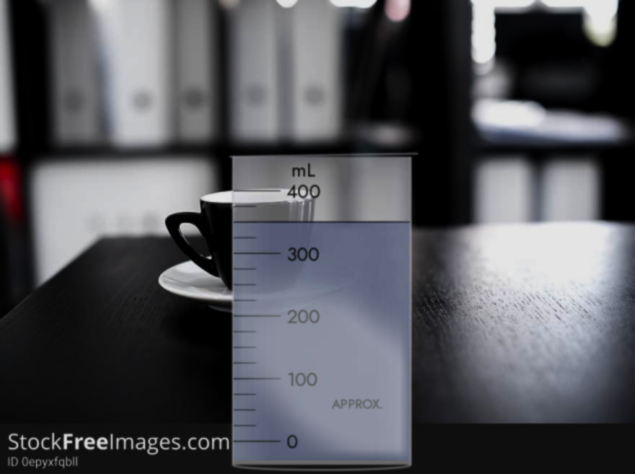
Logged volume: 350; mL
